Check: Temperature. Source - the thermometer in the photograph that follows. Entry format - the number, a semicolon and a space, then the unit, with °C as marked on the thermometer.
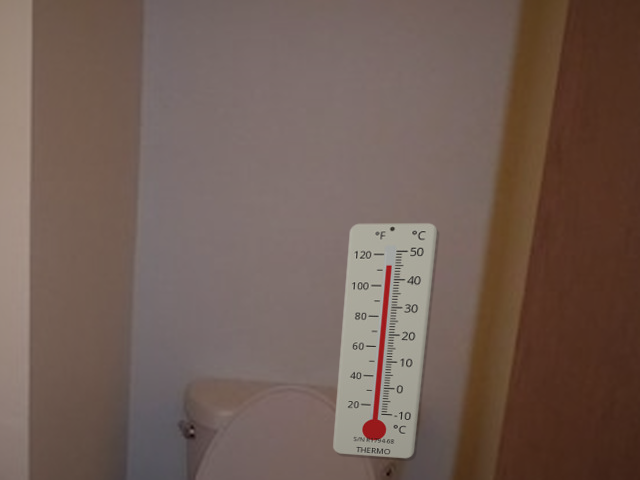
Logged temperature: 45; °C
